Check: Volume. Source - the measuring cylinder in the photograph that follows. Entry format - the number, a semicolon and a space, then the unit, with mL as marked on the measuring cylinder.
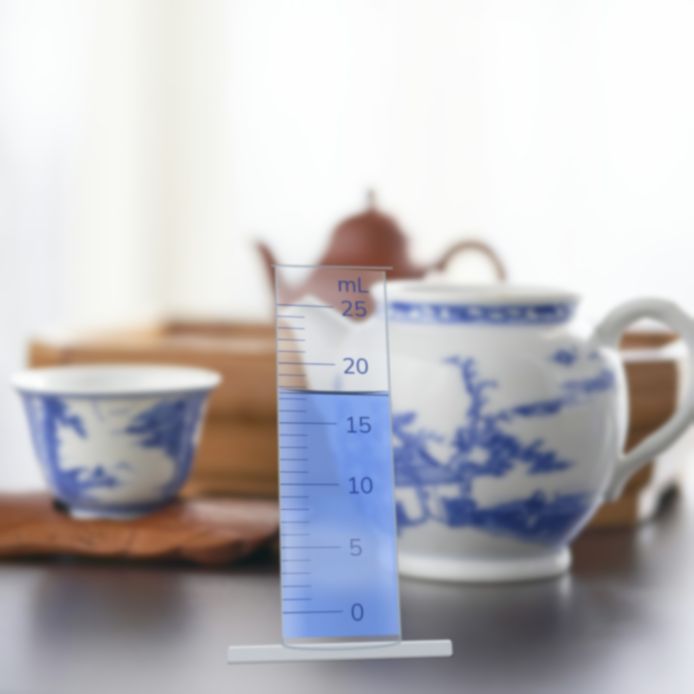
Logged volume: 17.5; mL
